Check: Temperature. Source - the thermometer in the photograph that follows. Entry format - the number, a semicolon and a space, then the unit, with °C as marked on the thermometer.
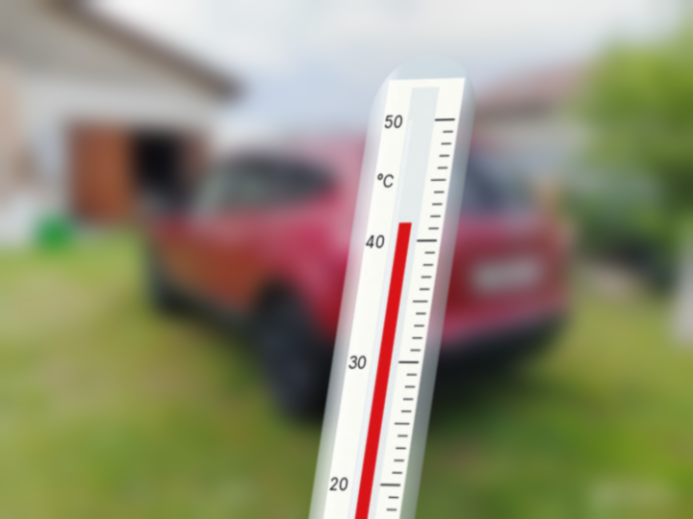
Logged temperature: 41.5; °C
